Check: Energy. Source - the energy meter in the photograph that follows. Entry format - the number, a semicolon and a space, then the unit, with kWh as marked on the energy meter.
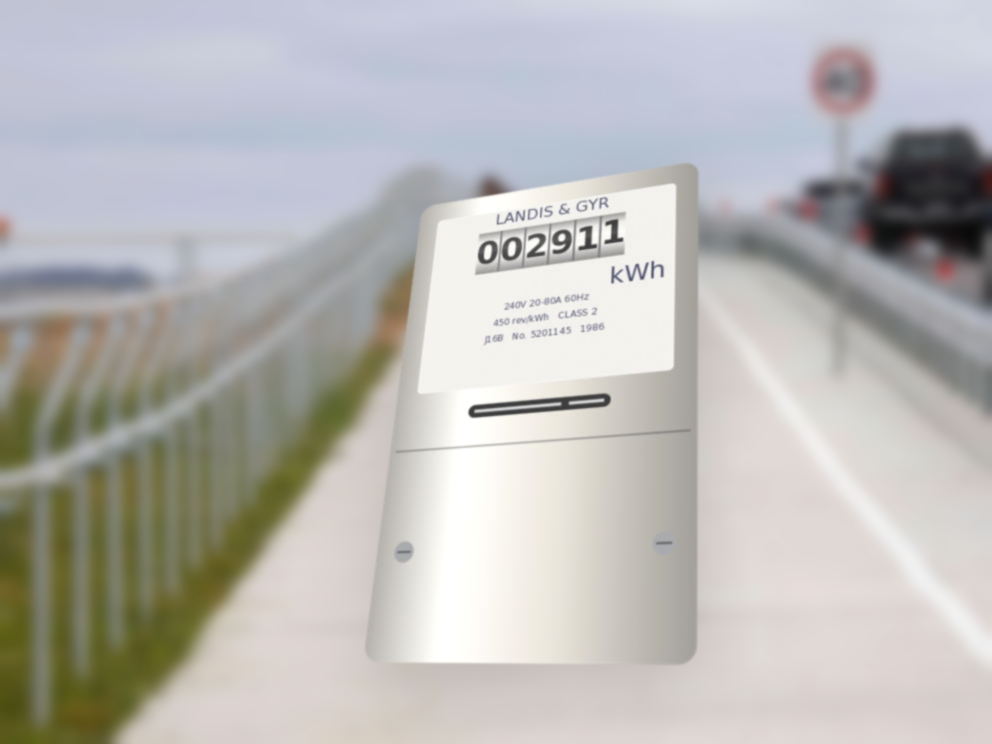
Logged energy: 2911; kWh
